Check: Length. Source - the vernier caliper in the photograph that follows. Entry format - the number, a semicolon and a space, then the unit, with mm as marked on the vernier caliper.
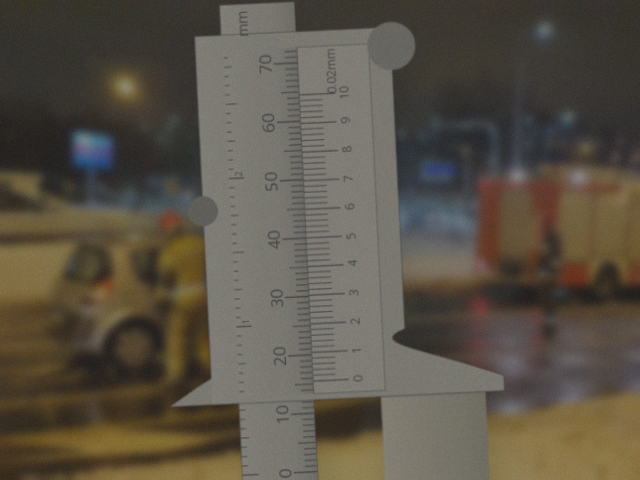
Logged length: 15.5; mm
